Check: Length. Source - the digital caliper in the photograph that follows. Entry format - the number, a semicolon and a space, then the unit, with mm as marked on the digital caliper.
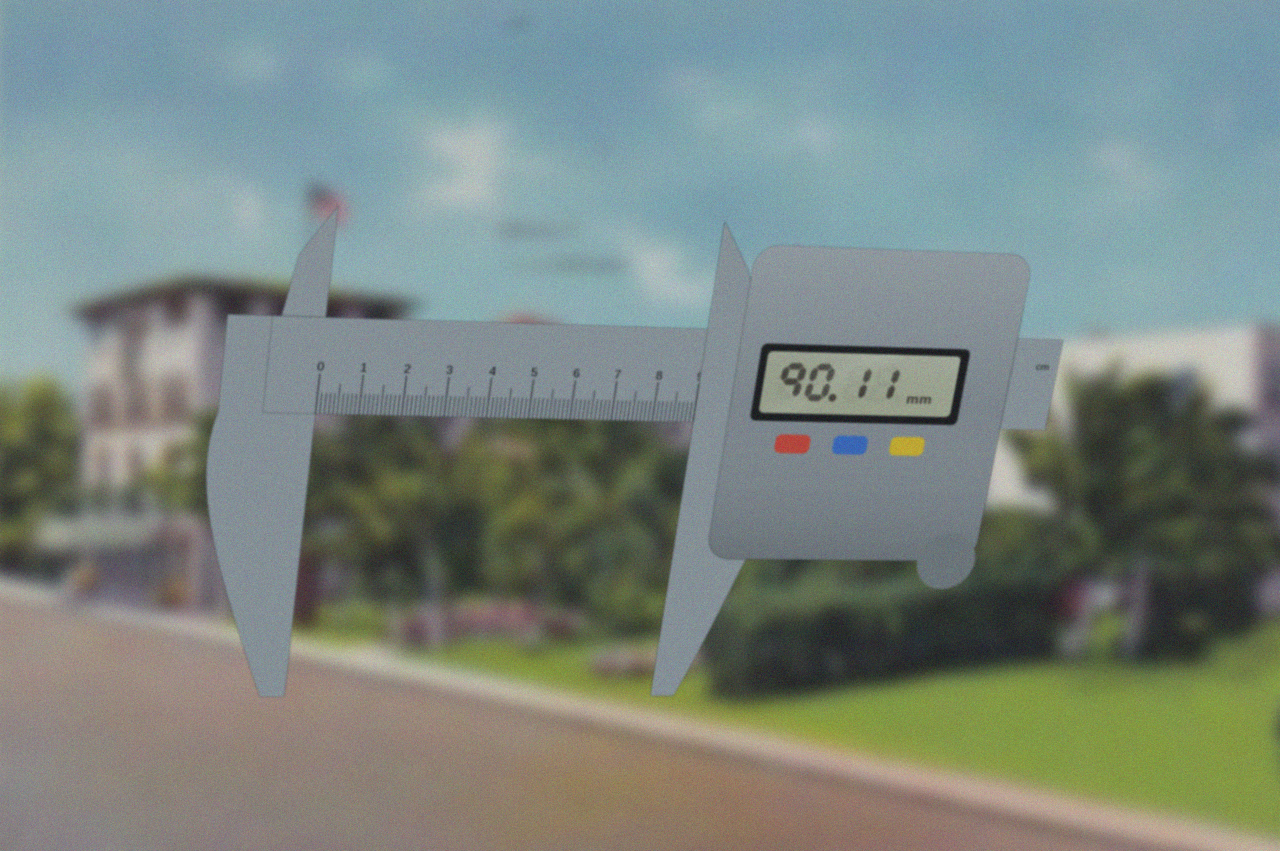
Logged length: 90.11; mm
